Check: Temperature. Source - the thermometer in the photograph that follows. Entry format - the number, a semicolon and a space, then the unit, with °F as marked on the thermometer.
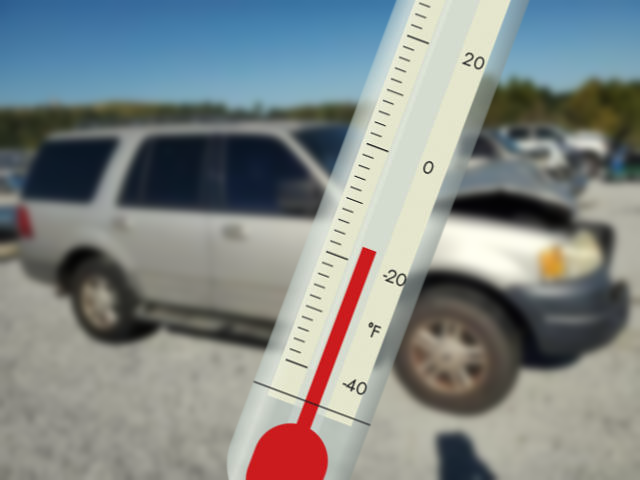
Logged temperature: -17; °F
